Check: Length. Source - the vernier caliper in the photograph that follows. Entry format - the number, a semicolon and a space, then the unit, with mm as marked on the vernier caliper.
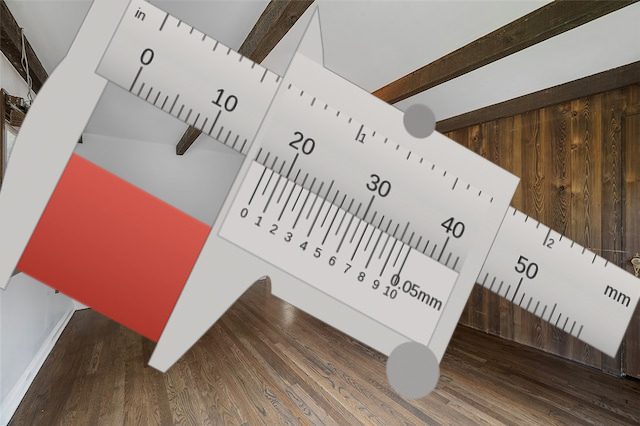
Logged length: 17.4; mm
